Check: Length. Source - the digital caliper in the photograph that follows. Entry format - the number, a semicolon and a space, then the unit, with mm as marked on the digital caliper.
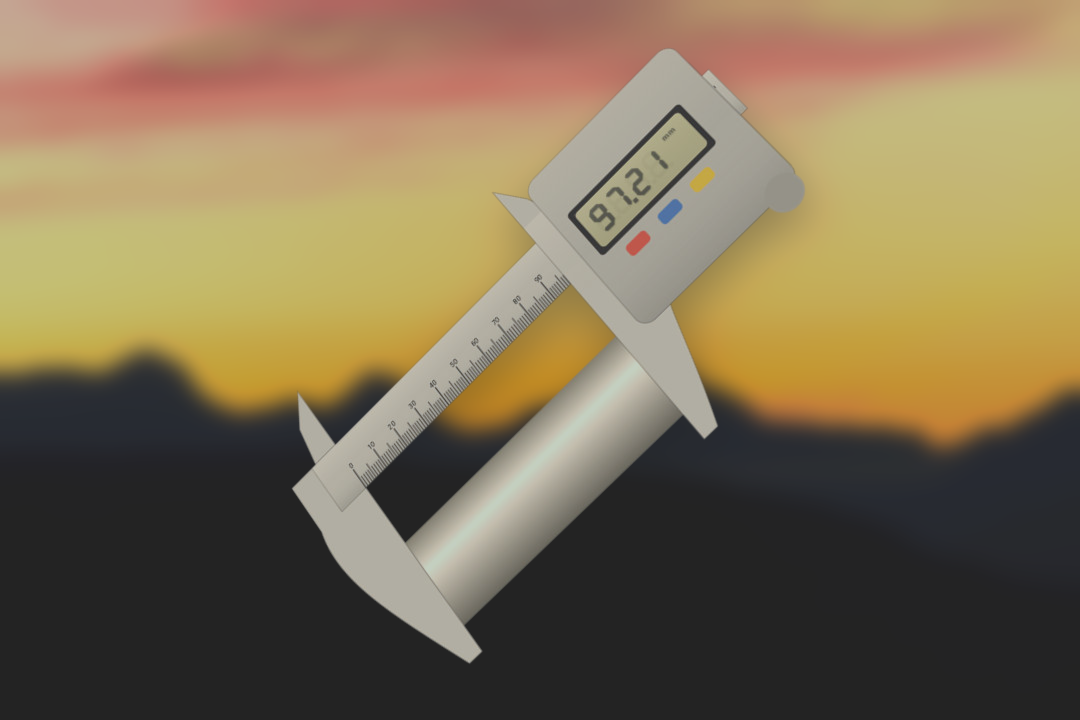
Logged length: 97.21; mm
